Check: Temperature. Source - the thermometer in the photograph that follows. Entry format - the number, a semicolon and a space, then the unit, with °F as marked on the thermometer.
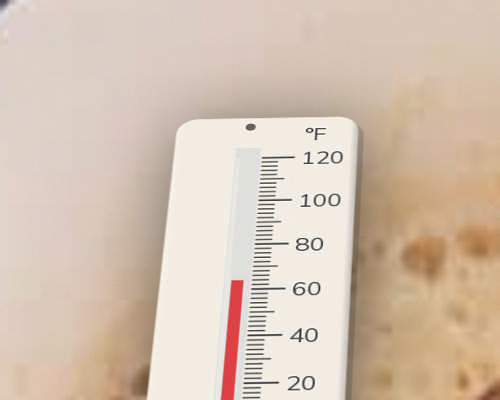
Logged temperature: 64; °F
